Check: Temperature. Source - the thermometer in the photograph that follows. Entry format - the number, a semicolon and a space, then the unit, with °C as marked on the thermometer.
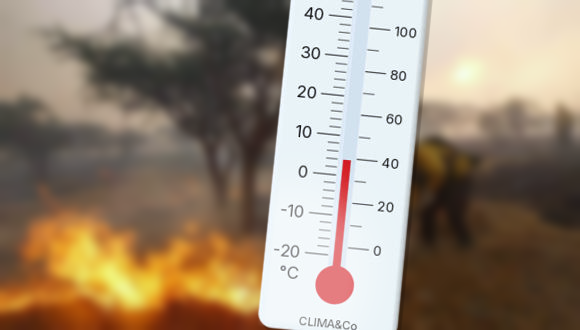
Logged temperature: 4; °C
